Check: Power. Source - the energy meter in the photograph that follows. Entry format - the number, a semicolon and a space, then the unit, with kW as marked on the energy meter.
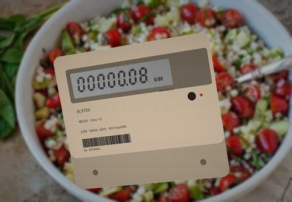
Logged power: 0.08; kW
